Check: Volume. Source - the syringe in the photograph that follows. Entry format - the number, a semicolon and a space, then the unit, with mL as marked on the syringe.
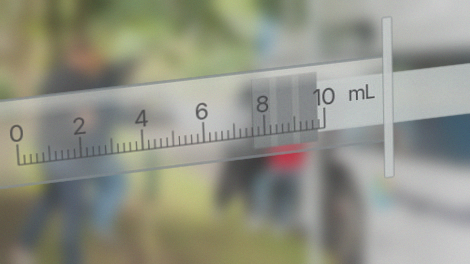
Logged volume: 7.6; mL
